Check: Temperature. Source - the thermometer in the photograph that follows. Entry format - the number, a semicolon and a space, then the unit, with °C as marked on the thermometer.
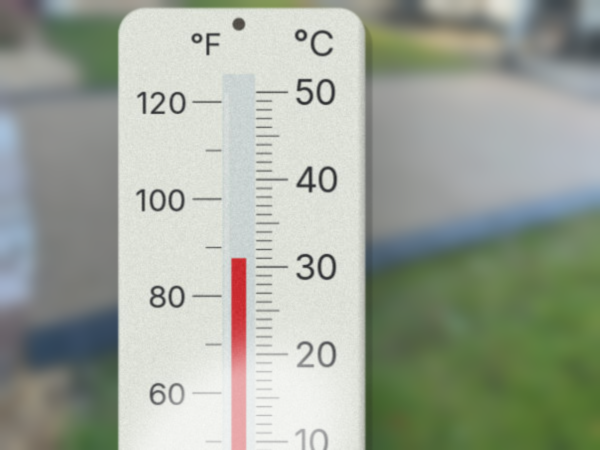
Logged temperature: 31; °C
